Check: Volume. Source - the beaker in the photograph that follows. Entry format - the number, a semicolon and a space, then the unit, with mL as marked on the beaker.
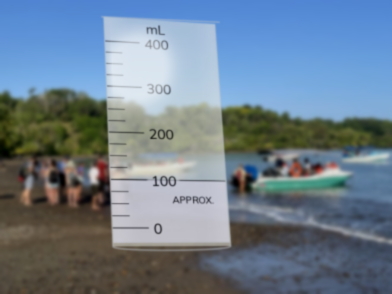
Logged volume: 100; mL
